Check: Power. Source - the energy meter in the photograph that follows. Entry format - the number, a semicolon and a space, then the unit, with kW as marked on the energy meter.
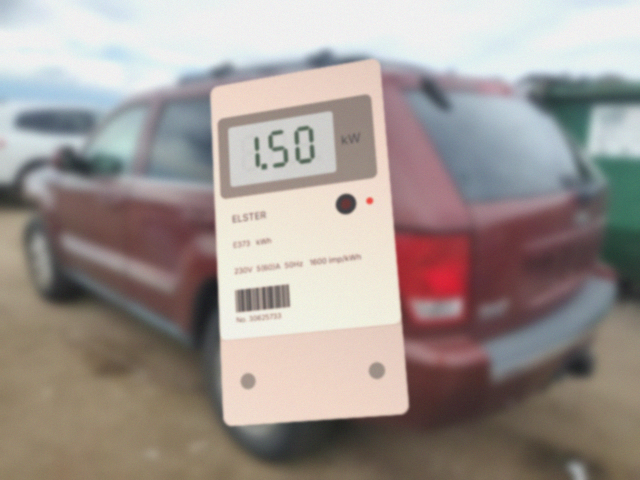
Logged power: 1.50; kW
